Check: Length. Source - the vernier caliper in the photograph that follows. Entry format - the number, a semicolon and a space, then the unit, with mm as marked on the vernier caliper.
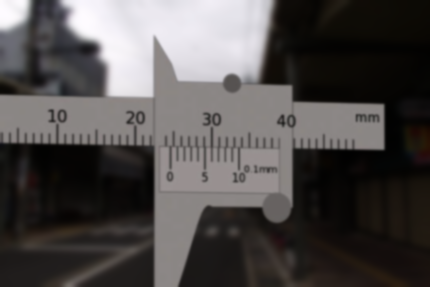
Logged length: 24.6; mm
